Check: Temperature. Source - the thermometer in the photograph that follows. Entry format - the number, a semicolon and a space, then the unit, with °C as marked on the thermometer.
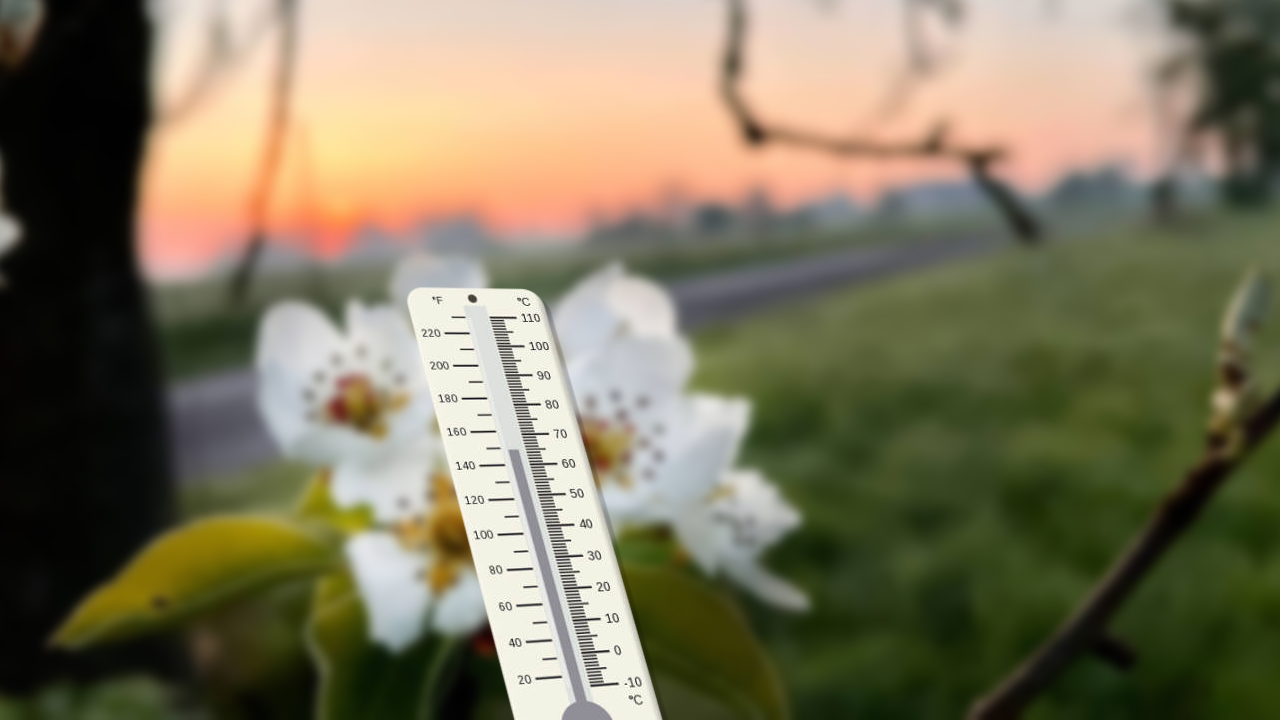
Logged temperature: 65; °C
